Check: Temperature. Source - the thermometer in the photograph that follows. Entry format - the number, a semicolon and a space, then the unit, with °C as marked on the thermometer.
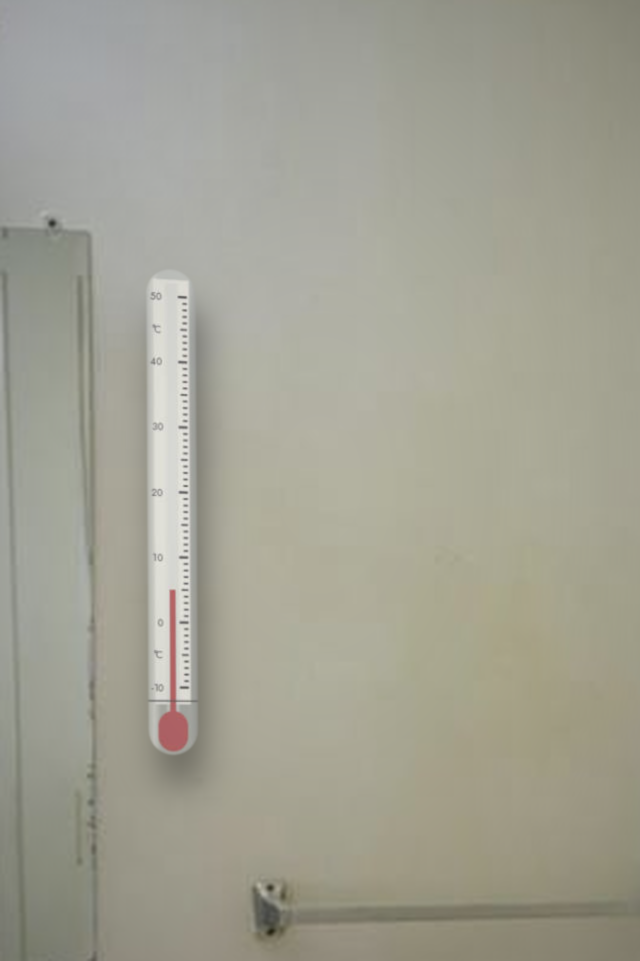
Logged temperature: 5; °C
